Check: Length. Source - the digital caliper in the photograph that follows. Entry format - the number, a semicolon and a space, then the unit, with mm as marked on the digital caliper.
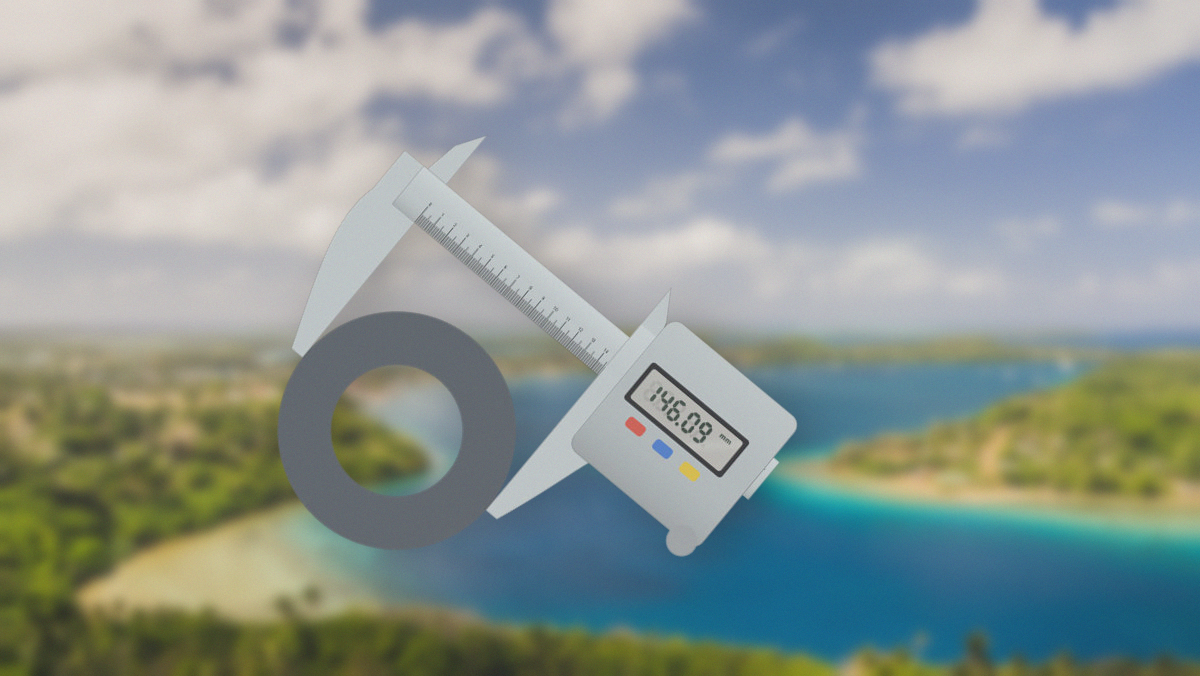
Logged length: 146.09; mm
